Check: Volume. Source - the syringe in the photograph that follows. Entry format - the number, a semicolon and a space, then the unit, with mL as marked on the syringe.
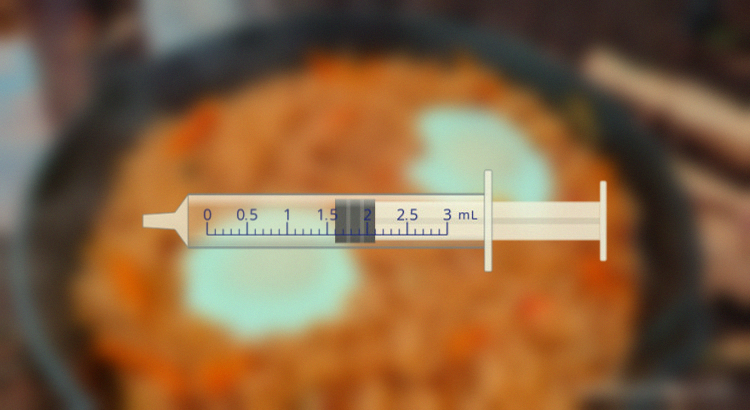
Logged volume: 1.6; mL
